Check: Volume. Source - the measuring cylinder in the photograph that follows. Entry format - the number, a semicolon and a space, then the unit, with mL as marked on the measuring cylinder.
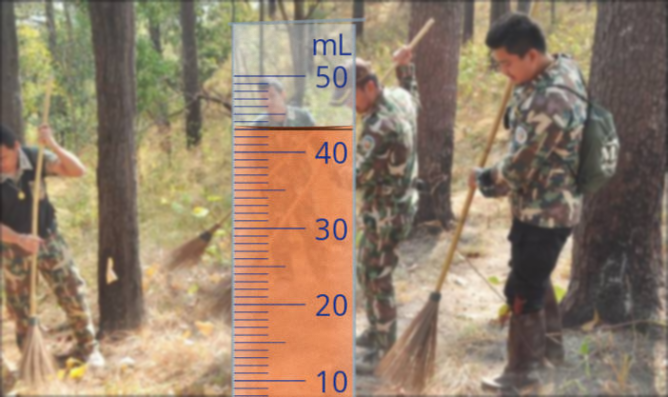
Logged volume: 43; mL
